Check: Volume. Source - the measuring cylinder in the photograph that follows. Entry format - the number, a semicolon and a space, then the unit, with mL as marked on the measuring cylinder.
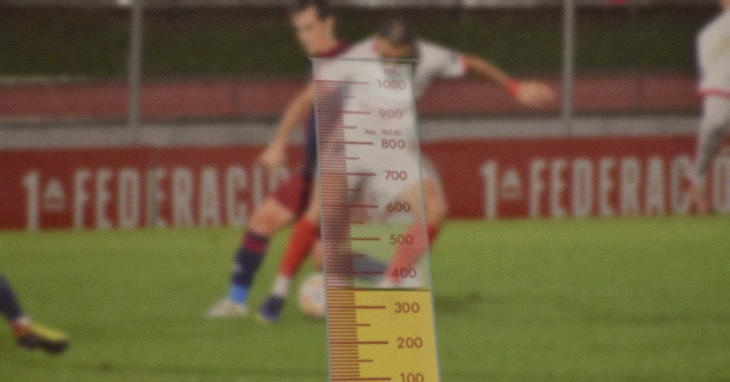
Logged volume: 350; mL
